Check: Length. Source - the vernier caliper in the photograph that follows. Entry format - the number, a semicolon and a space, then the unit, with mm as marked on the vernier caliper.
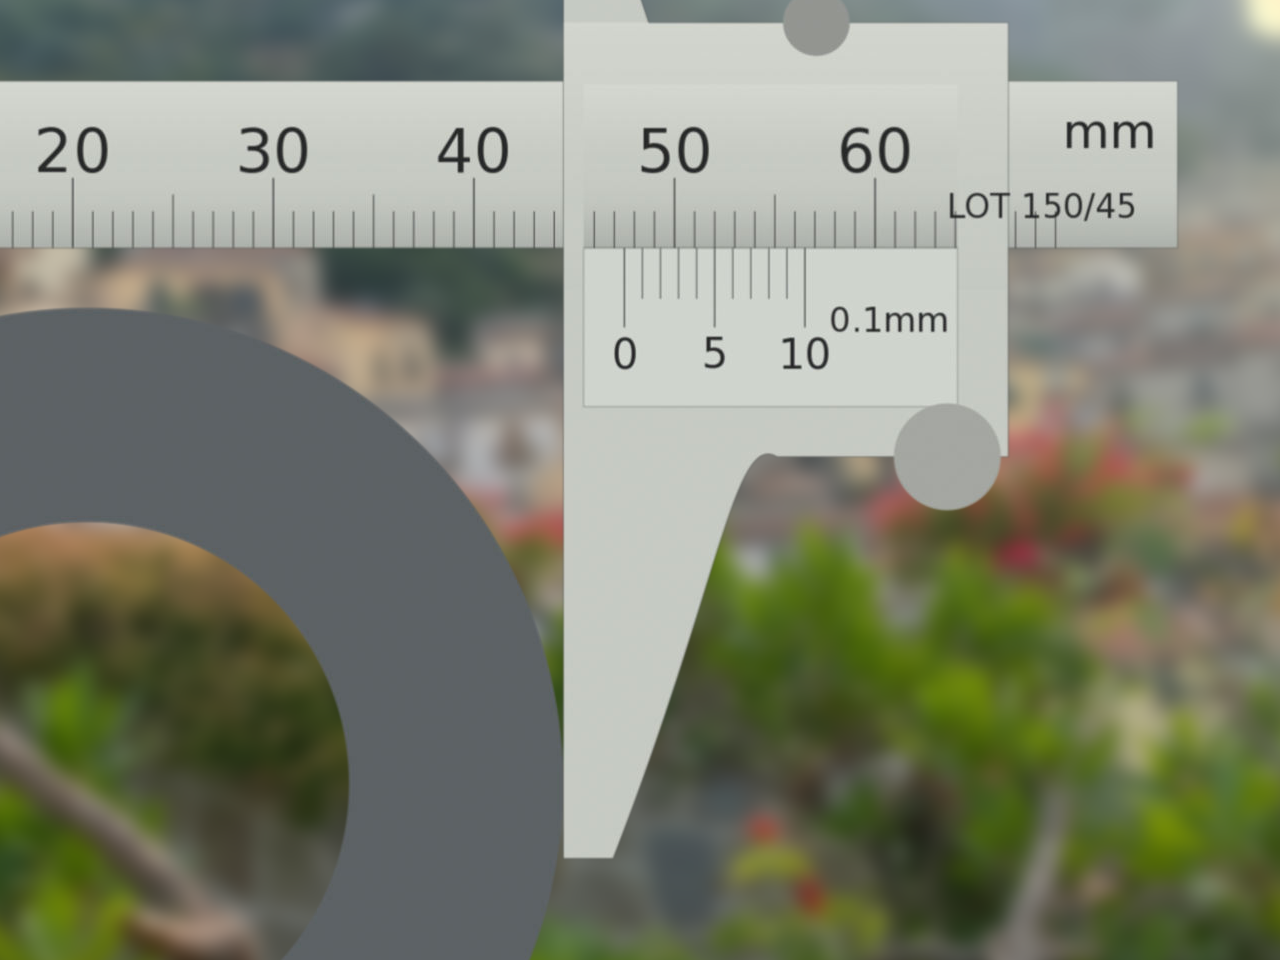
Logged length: 47.5; mm
